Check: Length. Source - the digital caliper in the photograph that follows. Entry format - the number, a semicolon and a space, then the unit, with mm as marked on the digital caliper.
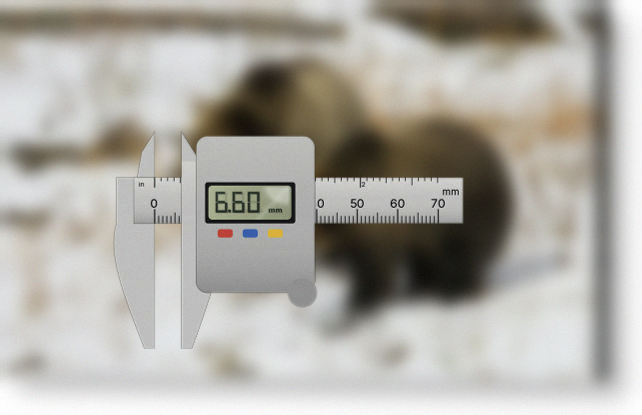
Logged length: 6.60; mm
